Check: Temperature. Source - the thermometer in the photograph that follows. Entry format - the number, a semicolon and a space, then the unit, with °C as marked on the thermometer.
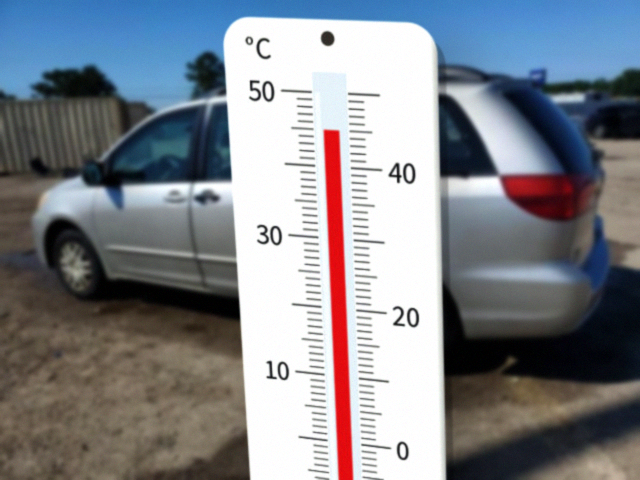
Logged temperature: 45; °C
